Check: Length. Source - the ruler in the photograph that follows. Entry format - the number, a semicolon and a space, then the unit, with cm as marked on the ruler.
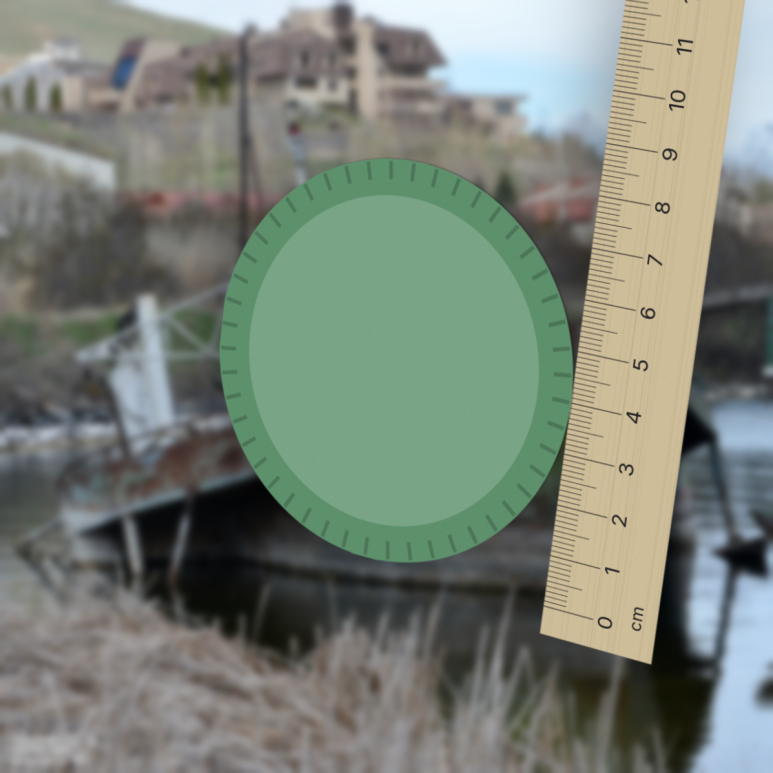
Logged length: 8; cm
